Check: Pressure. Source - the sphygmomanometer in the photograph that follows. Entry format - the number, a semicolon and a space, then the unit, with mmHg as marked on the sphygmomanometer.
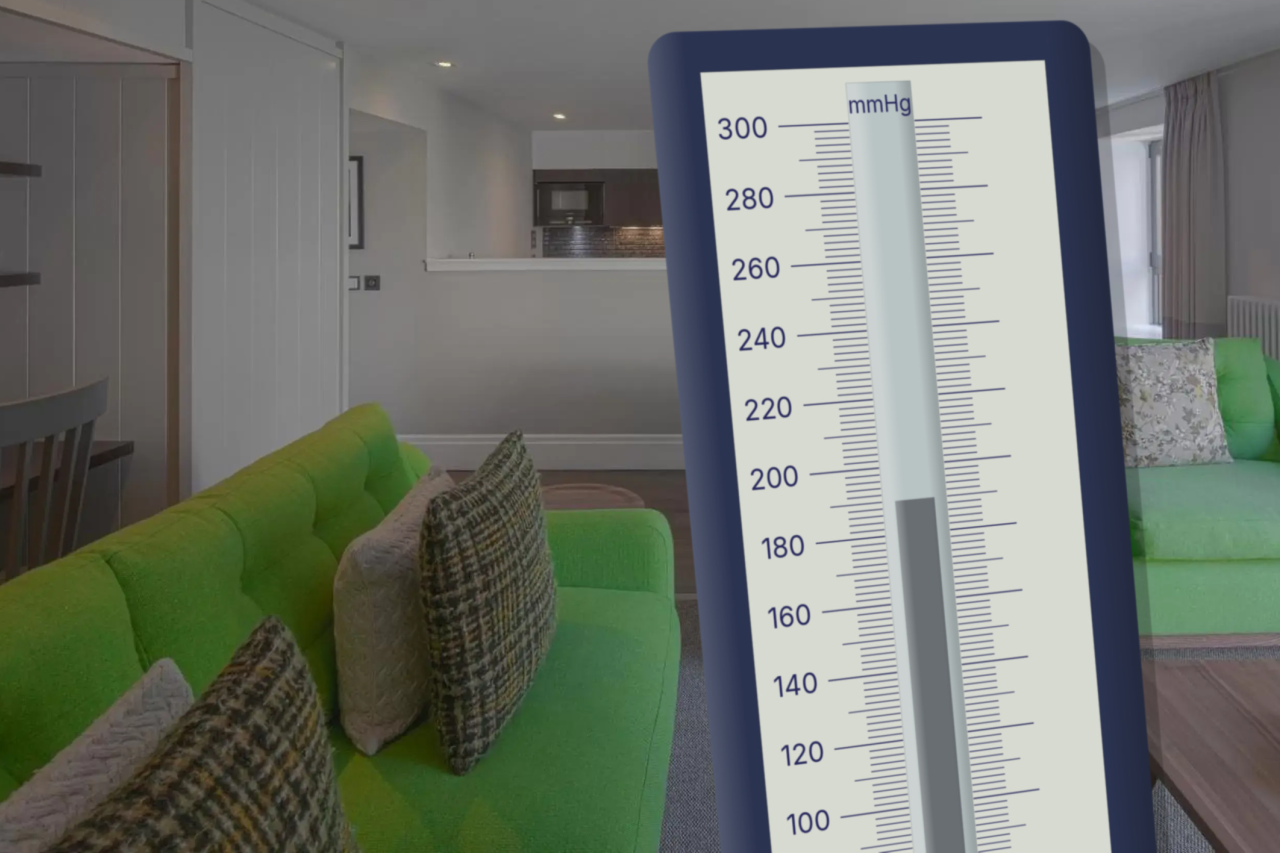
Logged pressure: 190; mmHg
